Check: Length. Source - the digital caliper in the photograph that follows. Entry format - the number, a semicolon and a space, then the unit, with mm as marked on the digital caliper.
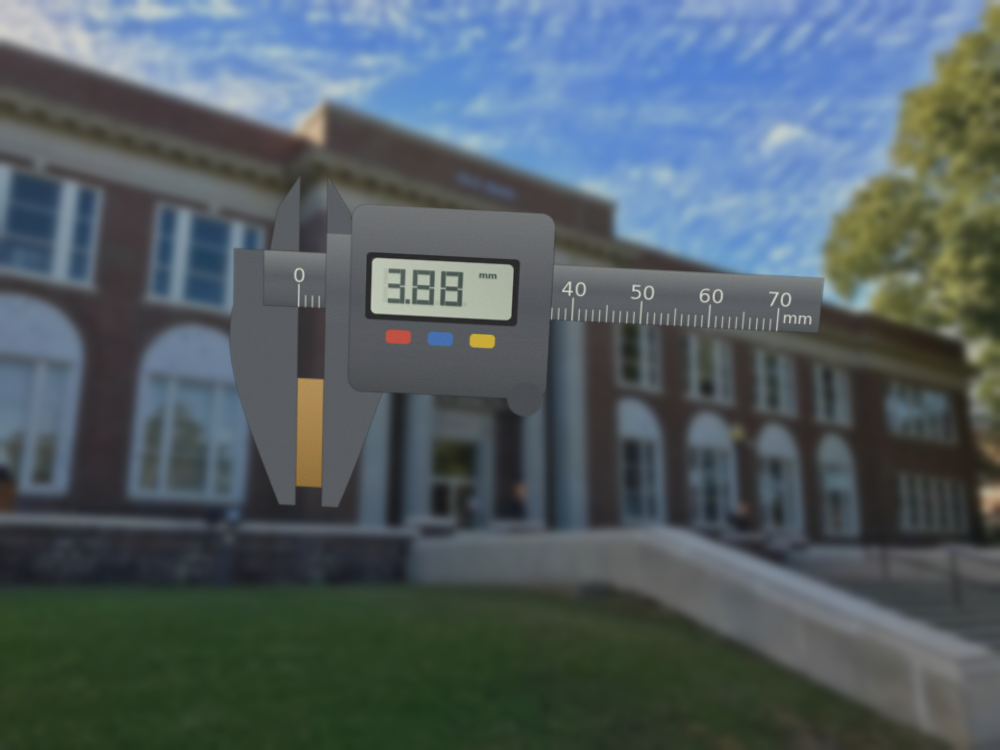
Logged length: 3.88; mm
